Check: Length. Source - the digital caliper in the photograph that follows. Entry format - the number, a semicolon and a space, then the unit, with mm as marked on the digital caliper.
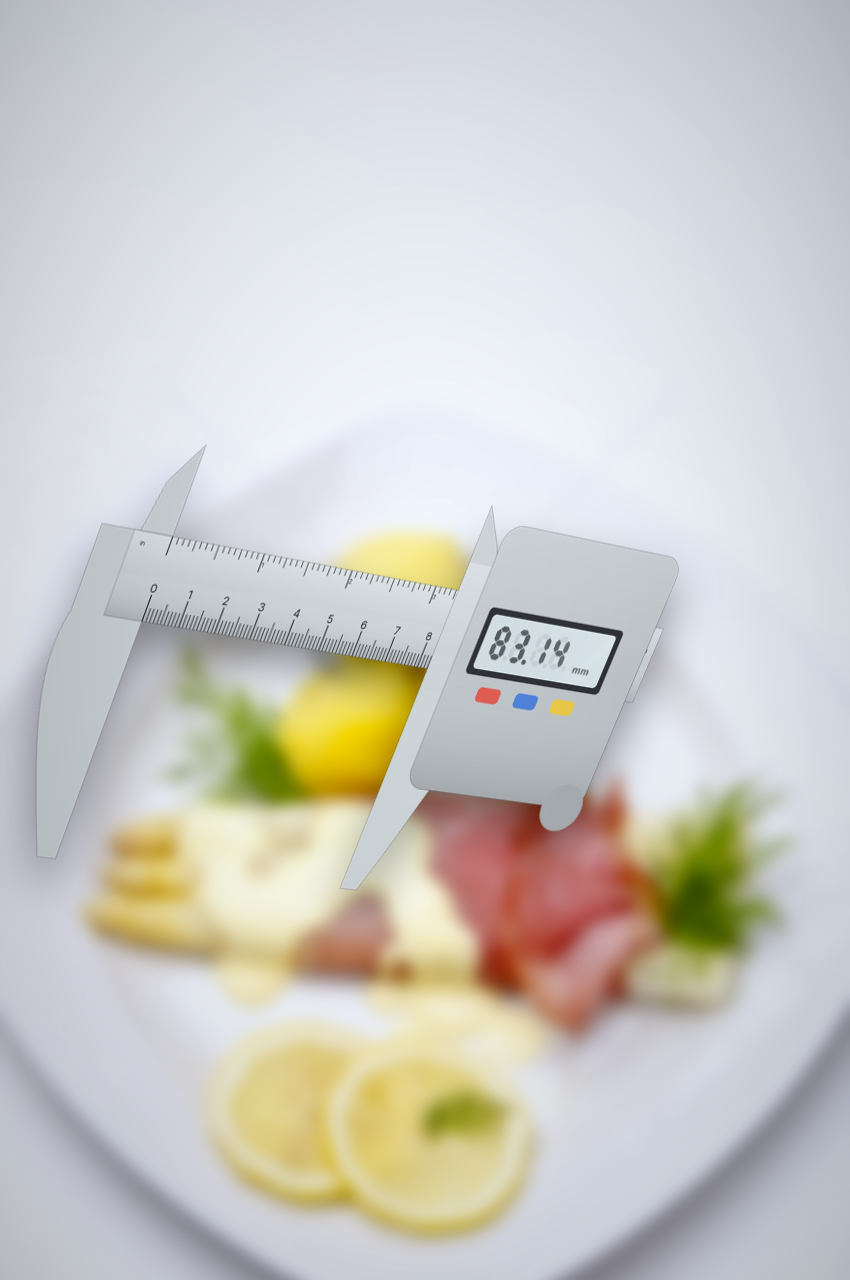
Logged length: 83.14; mm
